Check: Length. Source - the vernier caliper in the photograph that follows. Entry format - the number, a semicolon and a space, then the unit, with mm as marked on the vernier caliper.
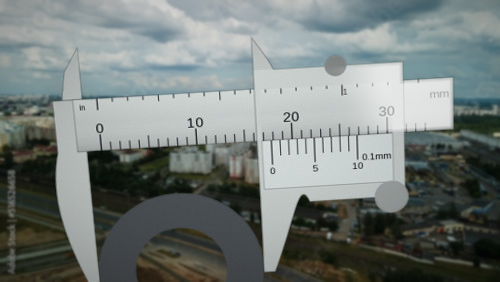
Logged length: 17.8; mm
